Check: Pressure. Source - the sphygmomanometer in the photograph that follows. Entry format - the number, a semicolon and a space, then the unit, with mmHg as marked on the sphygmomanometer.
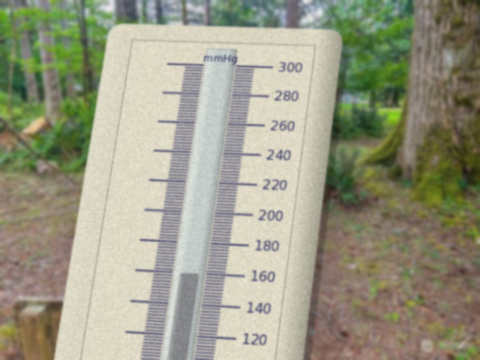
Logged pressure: 160; mmHg
